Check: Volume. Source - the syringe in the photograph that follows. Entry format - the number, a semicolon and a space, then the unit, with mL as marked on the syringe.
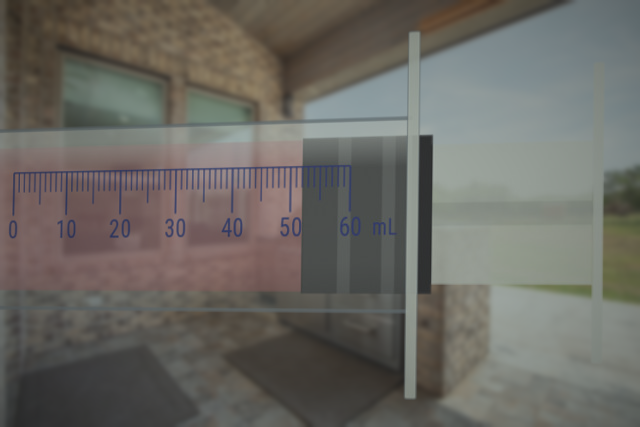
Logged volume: 52; mL
